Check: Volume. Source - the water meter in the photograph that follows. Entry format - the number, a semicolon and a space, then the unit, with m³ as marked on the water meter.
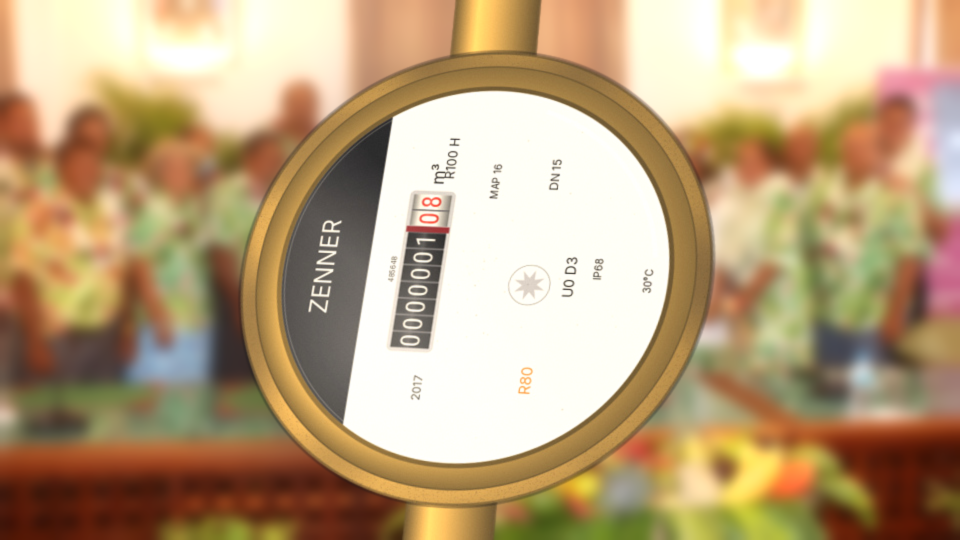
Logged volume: 1.08; m³
